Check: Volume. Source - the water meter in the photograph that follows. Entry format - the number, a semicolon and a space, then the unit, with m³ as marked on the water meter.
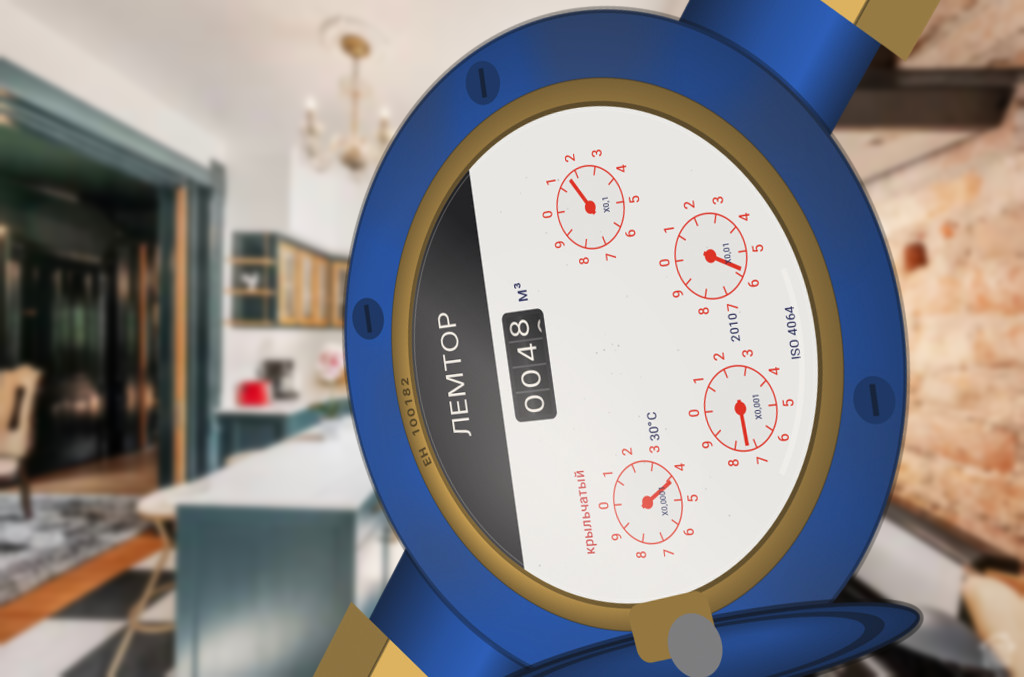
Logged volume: 48.1574; m³
